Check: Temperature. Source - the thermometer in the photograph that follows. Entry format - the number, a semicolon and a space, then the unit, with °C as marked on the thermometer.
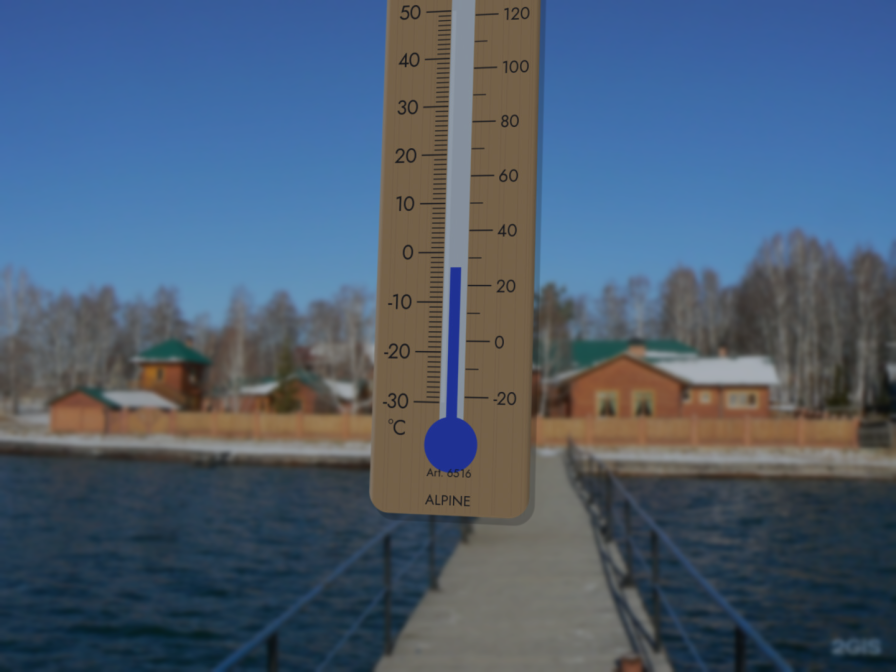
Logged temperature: -3; °C
